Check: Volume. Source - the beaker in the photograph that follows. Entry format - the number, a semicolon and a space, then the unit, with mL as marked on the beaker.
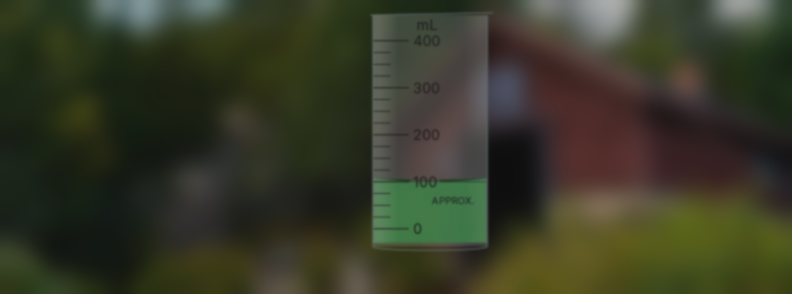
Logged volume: 100; mL
